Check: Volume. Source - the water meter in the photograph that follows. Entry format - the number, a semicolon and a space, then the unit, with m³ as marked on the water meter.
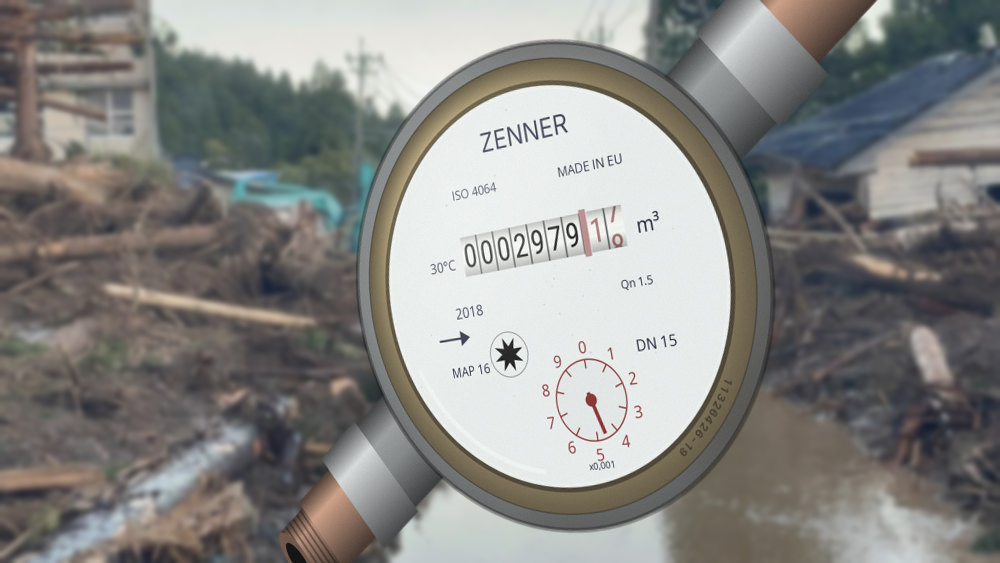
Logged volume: 2979.174; m³
